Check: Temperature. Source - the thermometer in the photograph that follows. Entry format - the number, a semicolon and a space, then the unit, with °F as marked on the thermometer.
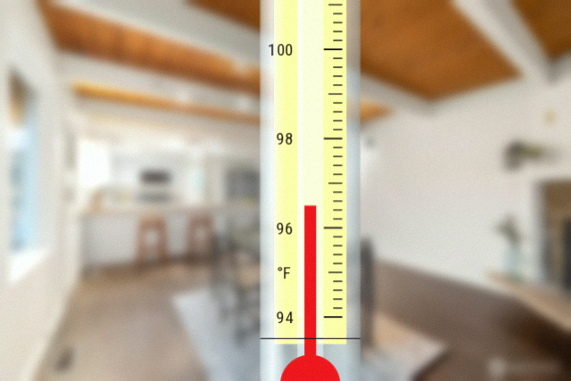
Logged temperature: 96.5; °F
